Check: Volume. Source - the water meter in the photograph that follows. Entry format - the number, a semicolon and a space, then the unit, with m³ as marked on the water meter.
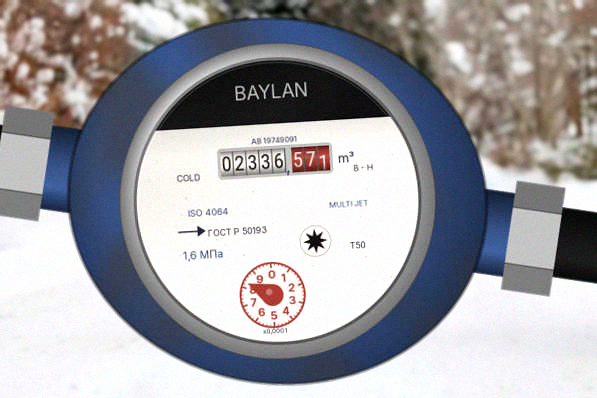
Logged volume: 2336.5708; m³
